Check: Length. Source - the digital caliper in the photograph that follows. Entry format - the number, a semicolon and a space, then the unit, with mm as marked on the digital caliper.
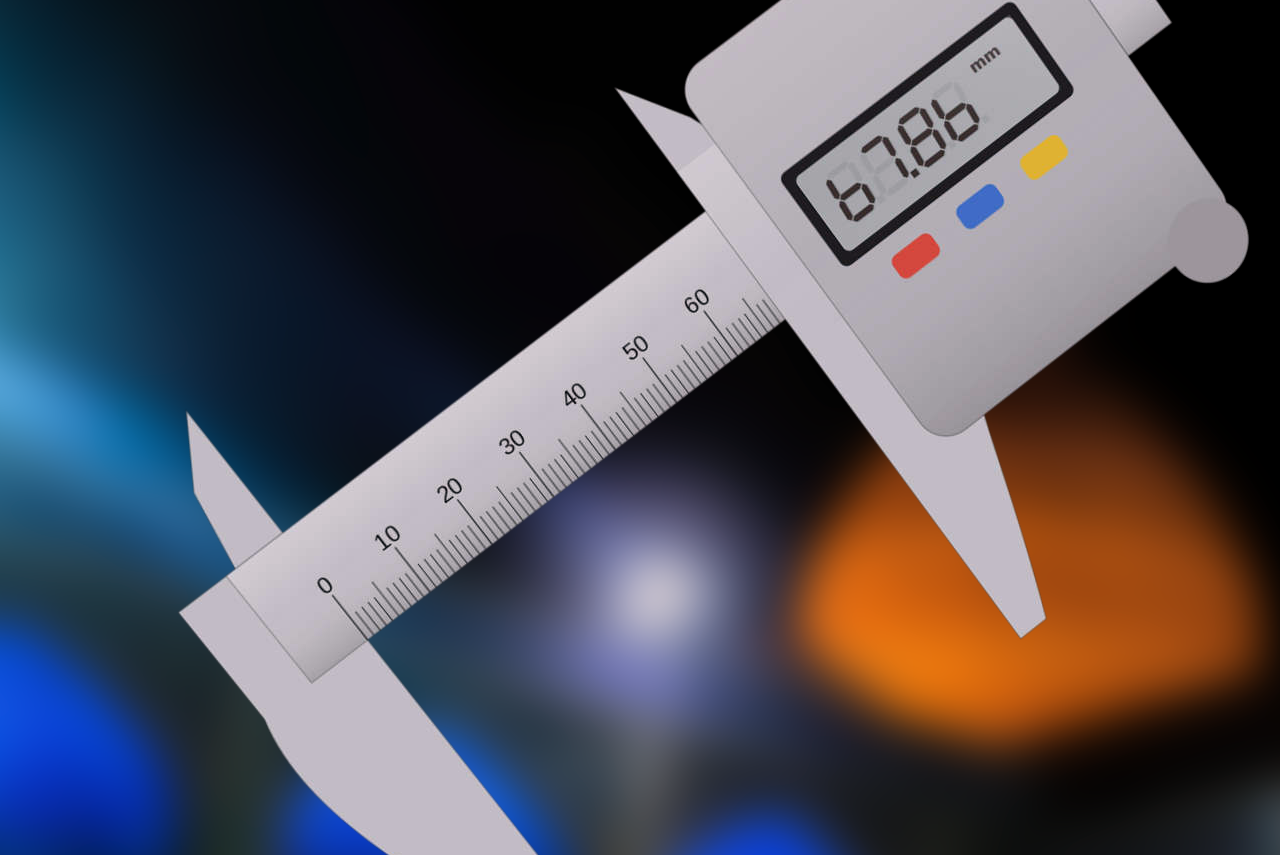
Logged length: 67.86; mm
